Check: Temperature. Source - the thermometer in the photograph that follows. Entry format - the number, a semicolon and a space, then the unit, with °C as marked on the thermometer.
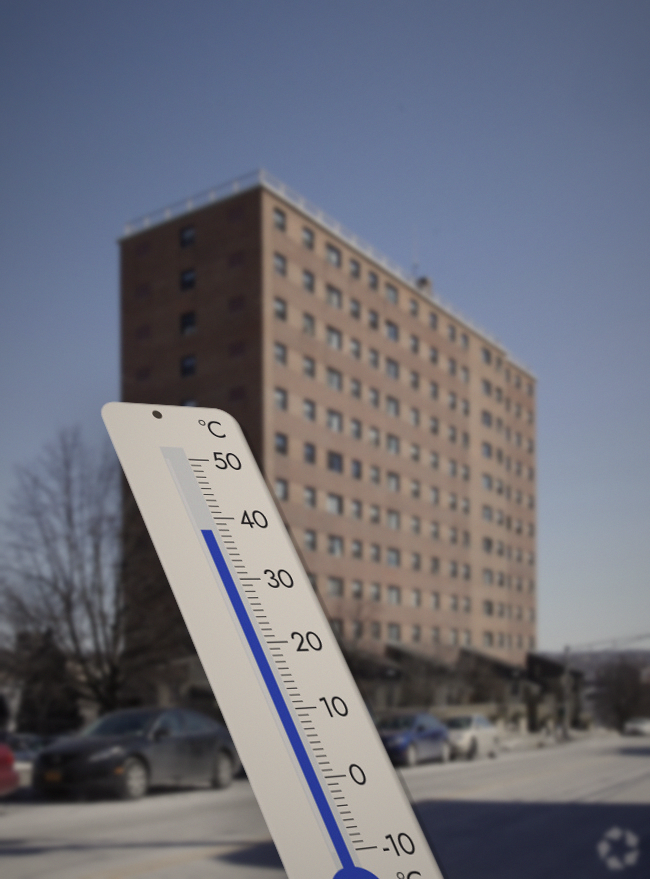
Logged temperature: 38; °C
